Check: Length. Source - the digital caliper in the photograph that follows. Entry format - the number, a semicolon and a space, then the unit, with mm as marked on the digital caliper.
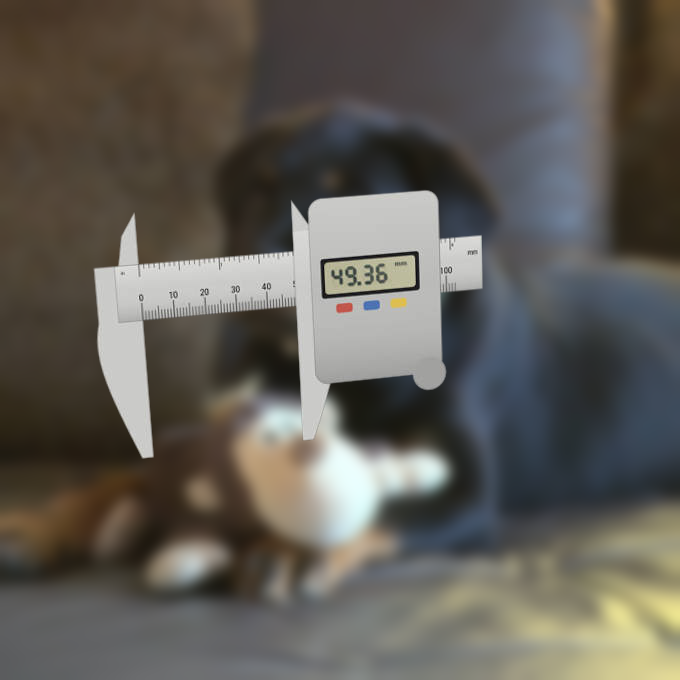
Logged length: 49.36; mm
